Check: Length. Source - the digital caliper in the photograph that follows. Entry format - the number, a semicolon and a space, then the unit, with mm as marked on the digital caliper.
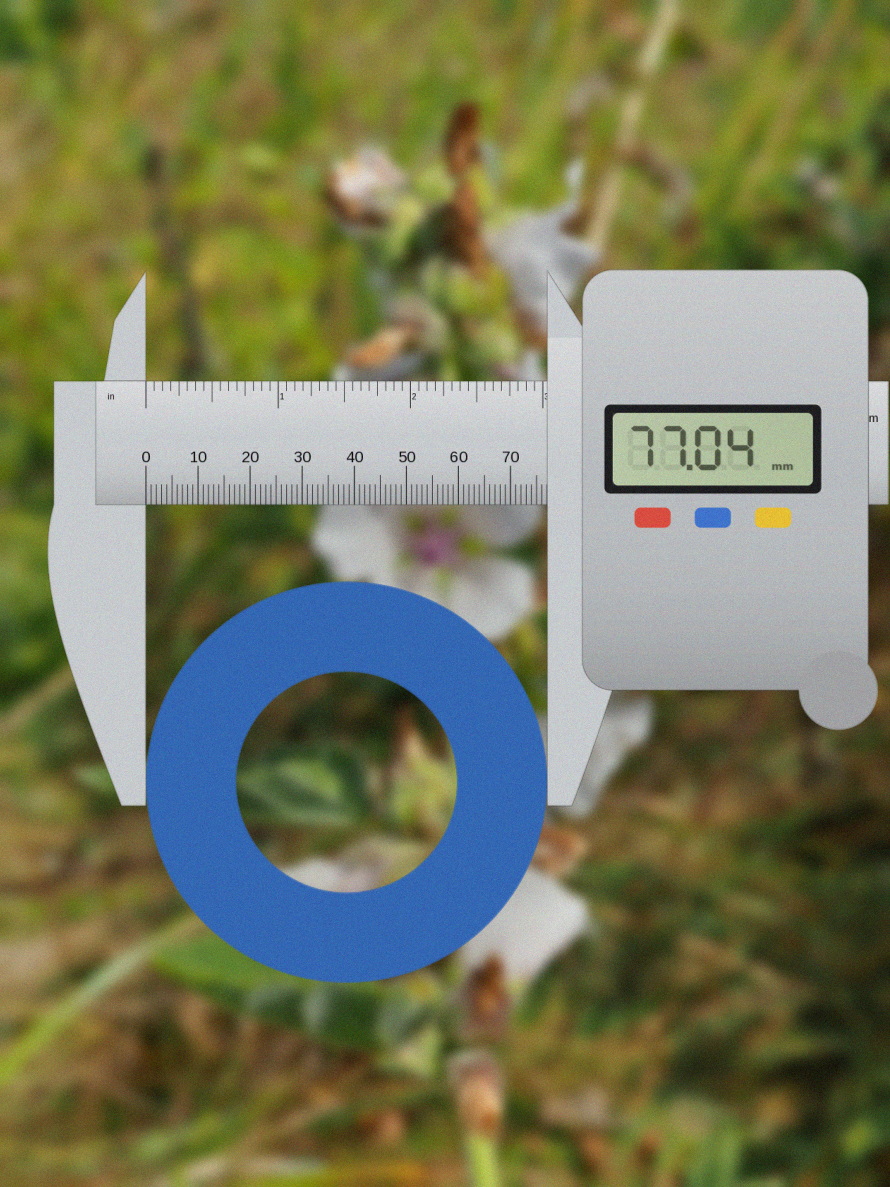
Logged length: 77.04; mm
